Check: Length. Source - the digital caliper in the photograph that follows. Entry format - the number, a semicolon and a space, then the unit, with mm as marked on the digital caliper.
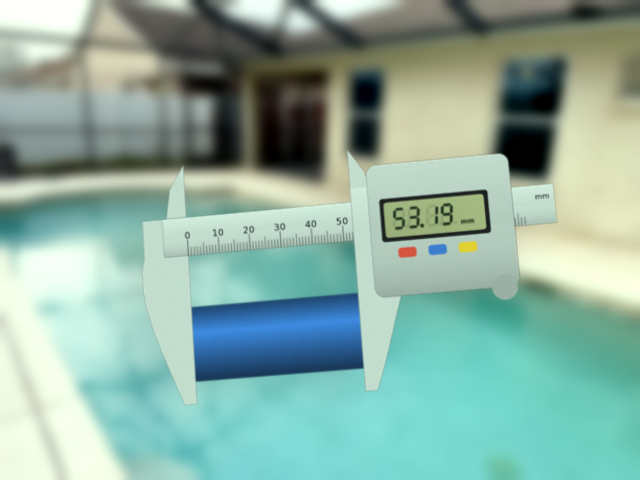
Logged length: 53.19; mm
